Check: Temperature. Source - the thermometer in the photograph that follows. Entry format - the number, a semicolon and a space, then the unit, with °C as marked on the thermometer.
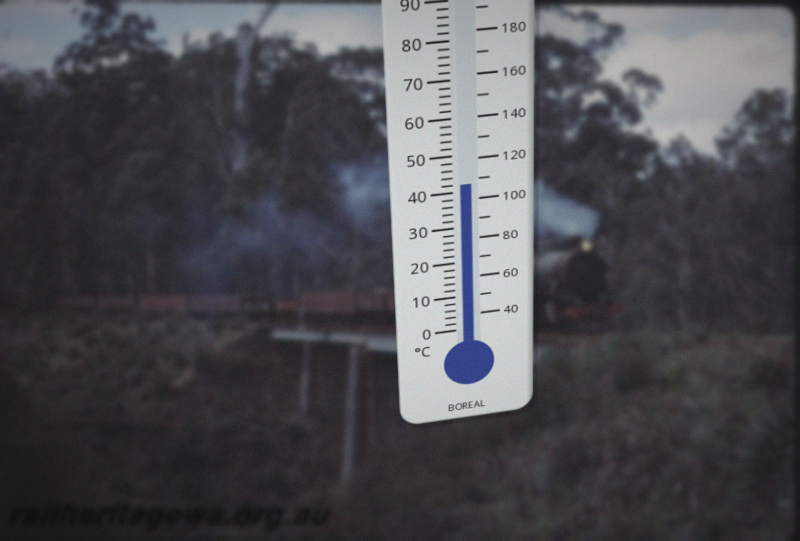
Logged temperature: 42; °C
